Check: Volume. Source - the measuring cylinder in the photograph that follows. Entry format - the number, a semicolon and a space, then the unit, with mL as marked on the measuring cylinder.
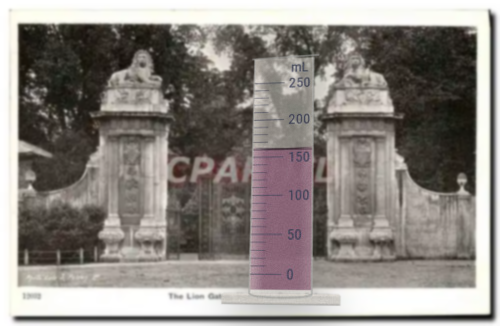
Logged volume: 160; mL
